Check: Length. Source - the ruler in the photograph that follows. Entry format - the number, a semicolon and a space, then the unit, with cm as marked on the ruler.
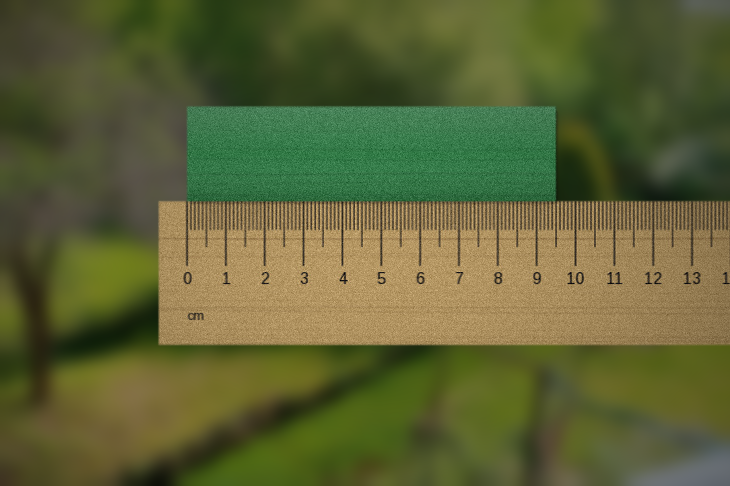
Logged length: 9.5; cm
